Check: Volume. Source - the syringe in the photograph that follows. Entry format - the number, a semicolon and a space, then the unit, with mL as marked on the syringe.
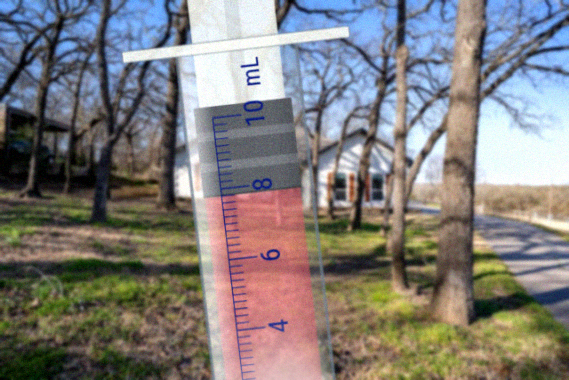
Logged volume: 7.8; mL
